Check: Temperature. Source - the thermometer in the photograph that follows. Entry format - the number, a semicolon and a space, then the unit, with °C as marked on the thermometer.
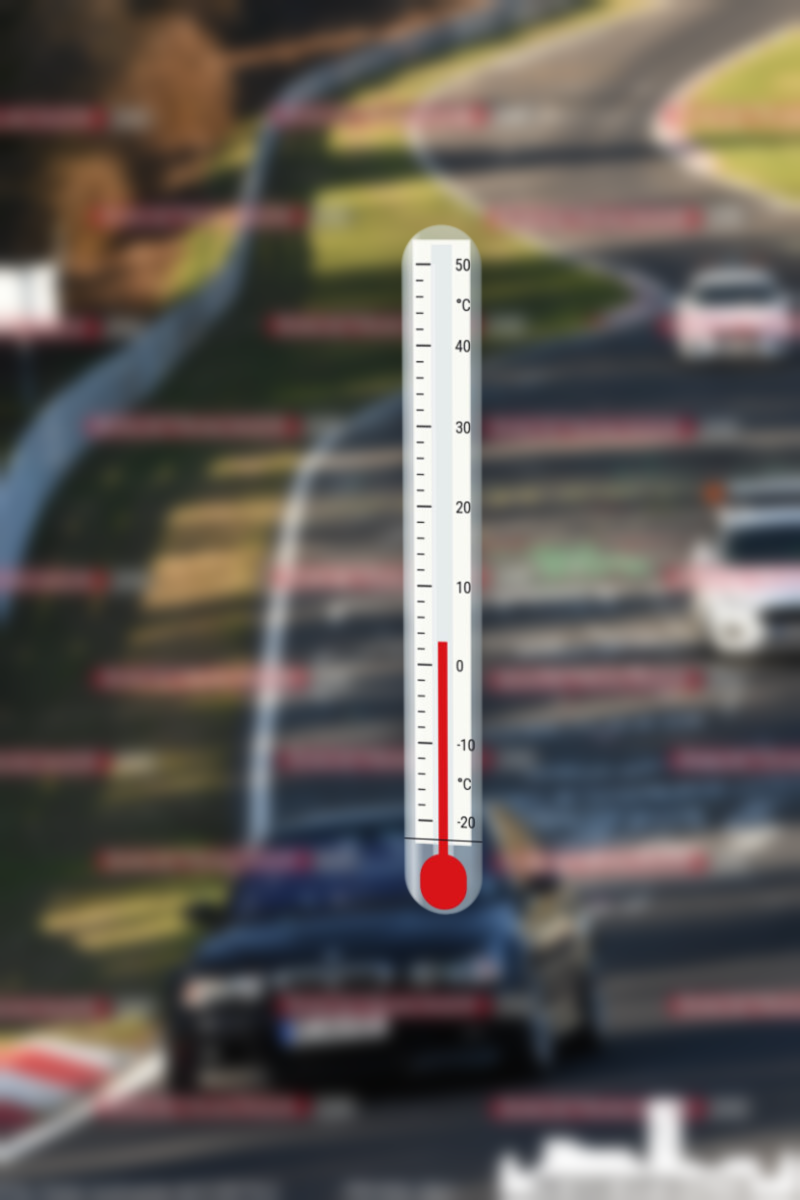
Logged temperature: 3; °C
